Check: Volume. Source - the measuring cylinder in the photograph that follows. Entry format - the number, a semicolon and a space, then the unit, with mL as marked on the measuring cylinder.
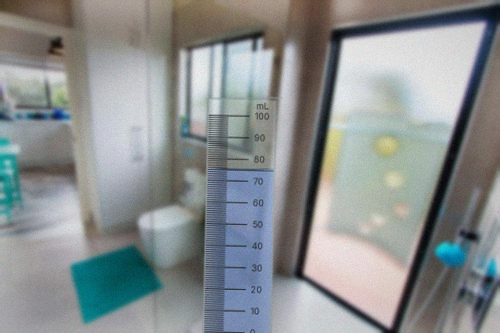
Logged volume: 75; mL
